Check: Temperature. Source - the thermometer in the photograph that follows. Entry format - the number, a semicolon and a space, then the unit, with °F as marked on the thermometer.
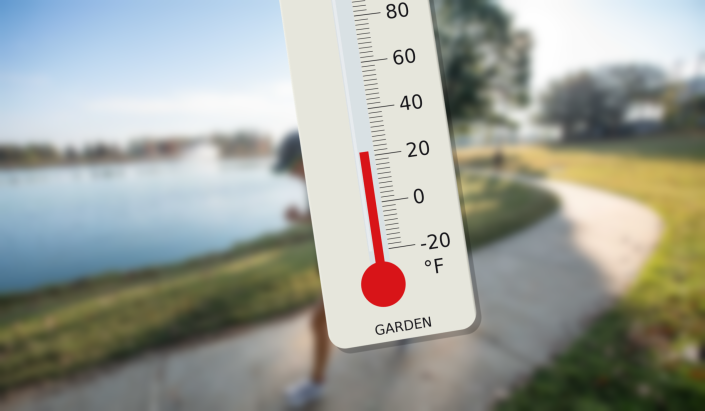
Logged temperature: 22; °F
